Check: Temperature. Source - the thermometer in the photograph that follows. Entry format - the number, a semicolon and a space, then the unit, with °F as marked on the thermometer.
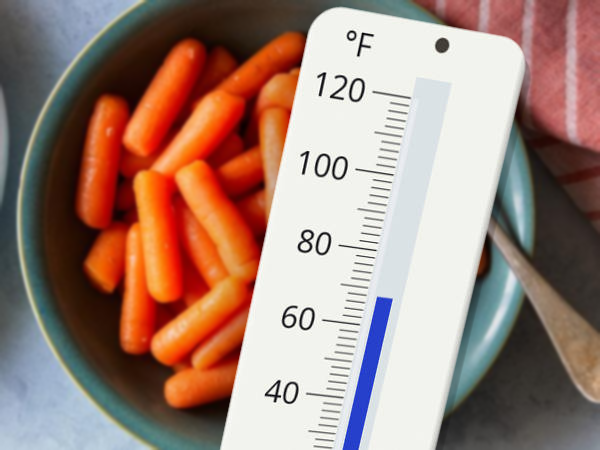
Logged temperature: 68; °F
